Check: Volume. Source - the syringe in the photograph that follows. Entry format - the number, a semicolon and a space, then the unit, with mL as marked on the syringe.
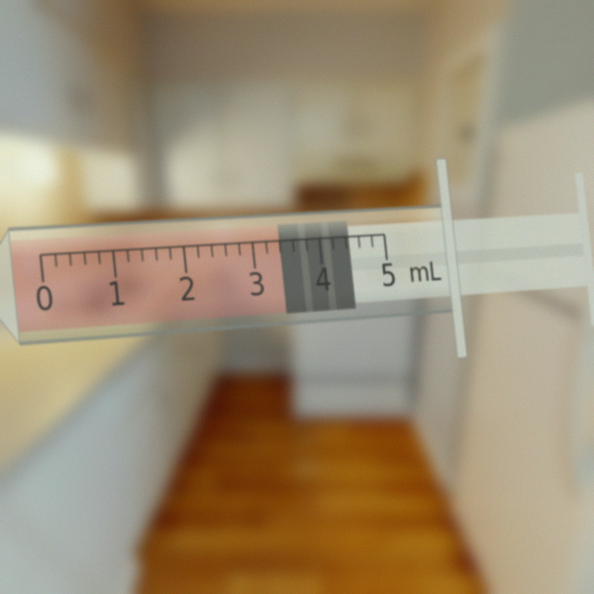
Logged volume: 3.4; mL
